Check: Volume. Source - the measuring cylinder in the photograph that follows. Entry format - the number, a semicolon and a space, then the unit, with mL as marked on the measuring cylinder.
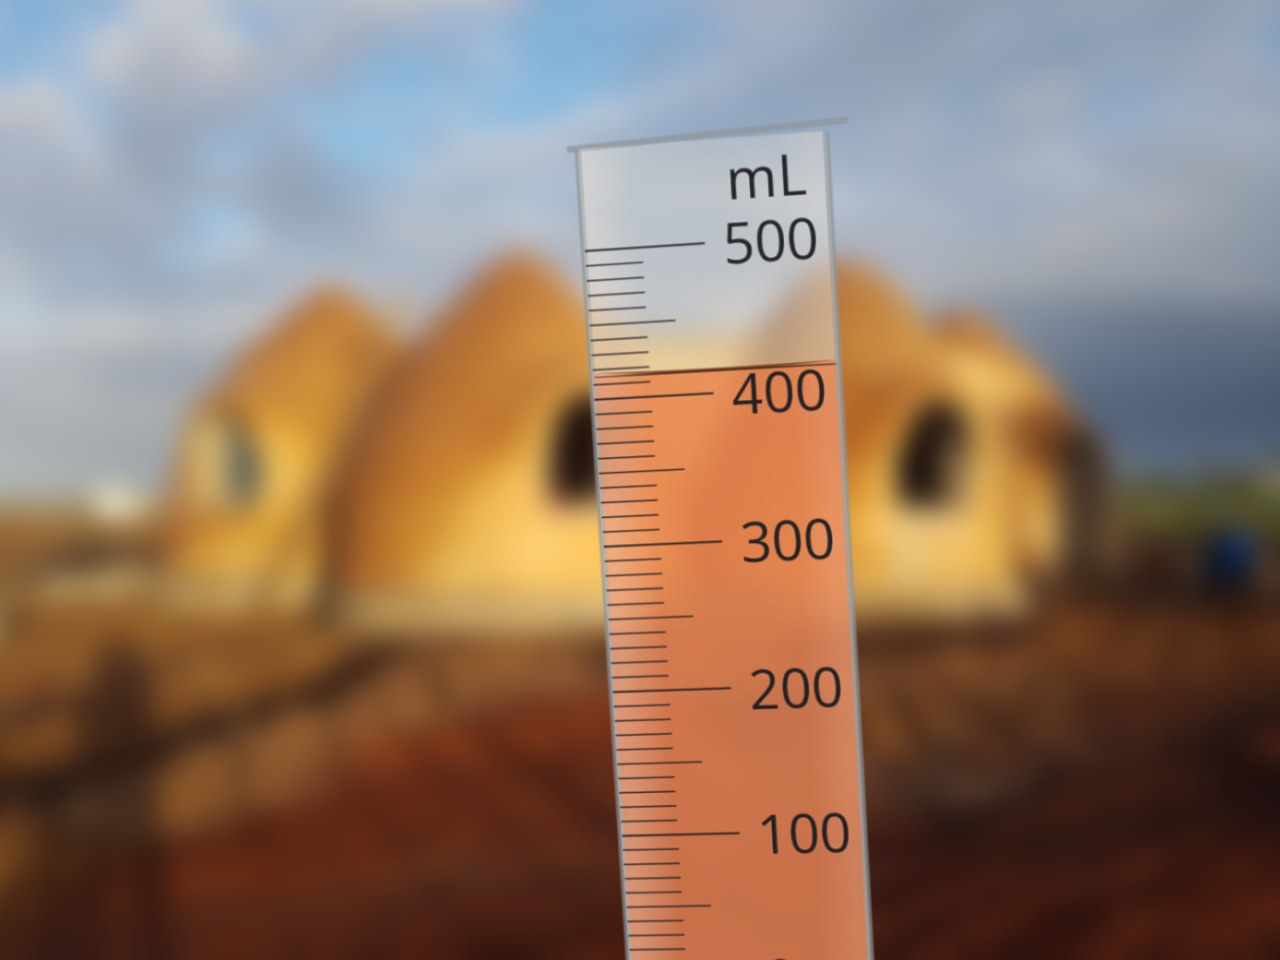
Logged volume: 415; mL
